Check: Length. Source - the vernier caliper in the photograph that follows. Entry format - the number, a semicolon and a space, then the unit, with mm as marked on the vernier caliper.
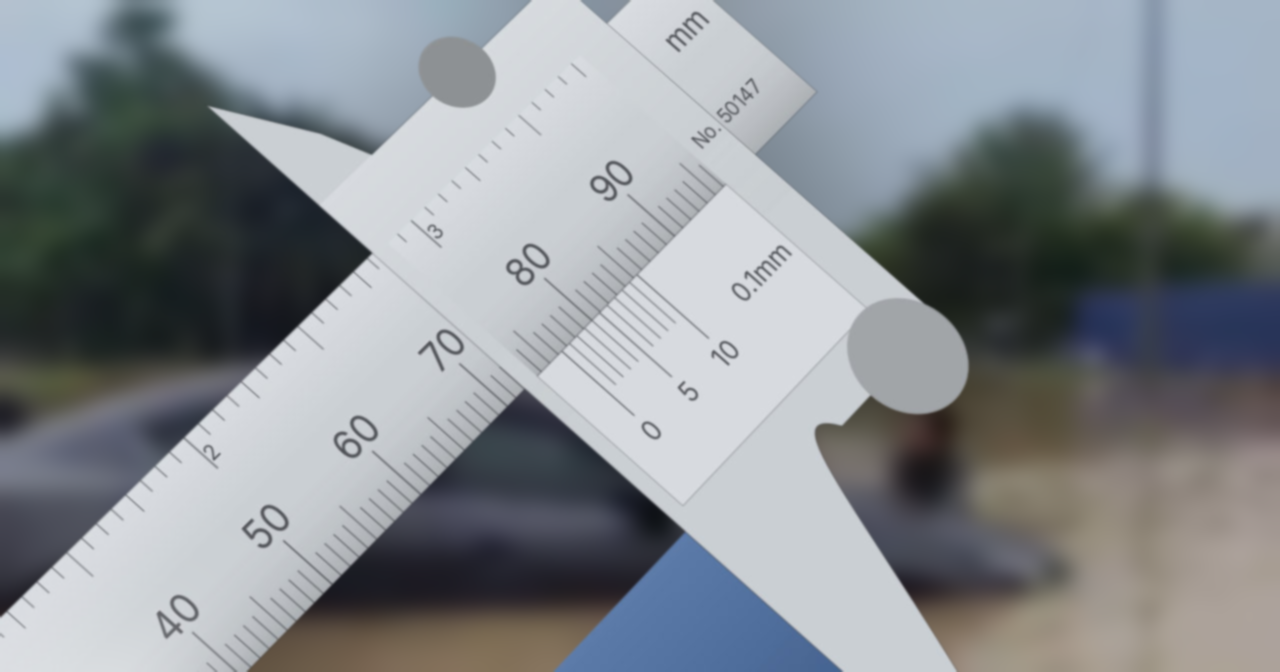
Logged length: 76.4; mm
